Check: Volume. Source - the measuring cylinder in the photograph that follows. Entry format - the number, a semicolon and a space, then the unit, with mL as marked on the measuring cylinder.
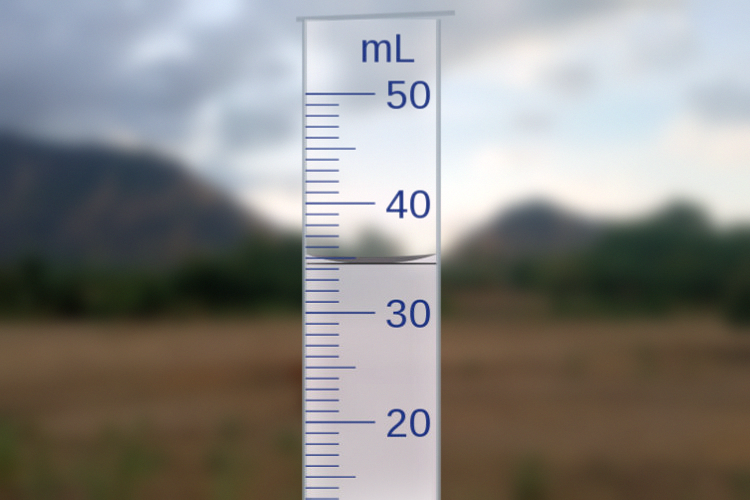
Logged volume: 34.5; mL
